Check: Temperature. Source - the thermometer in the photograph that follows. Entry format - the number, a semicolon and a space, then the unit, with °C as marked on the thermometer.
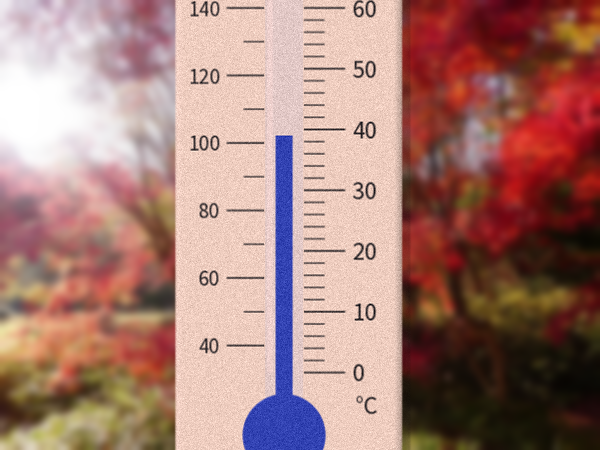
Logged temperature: 39; °C
